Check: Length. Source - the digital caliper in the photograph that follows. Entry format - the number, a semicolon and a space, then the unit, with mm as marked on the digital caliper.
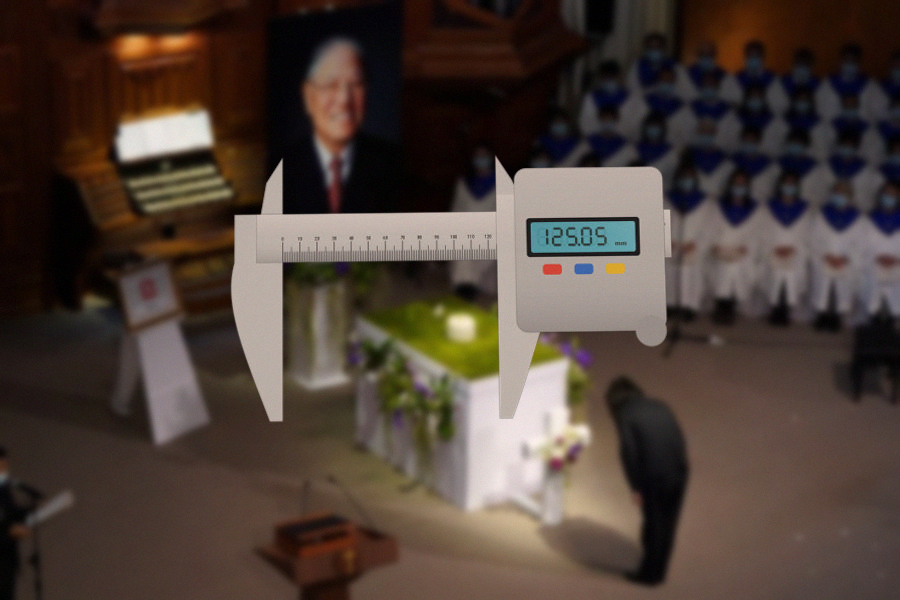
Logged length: 125.05; mm
